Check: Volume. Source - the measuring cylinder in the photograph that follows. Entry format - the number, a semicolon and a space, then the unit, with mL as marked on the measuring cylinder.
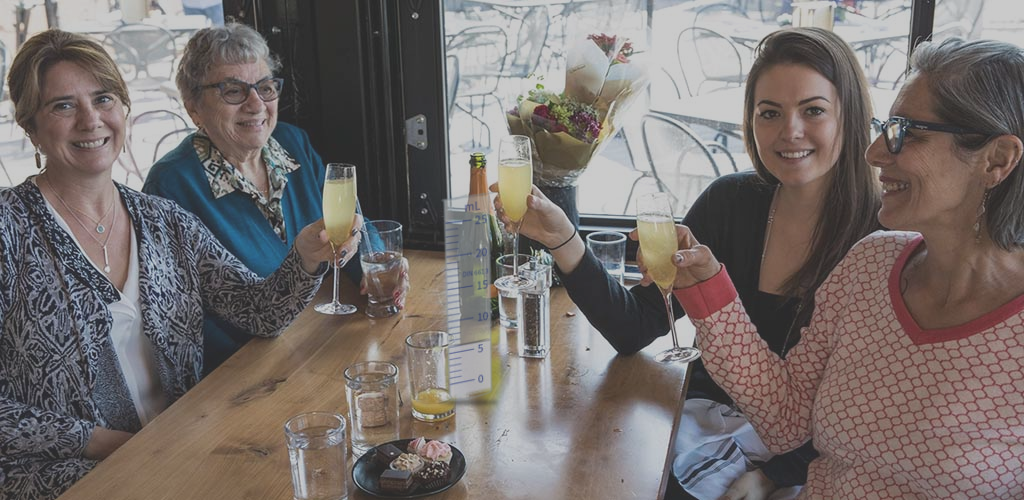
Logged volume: 6; mL
